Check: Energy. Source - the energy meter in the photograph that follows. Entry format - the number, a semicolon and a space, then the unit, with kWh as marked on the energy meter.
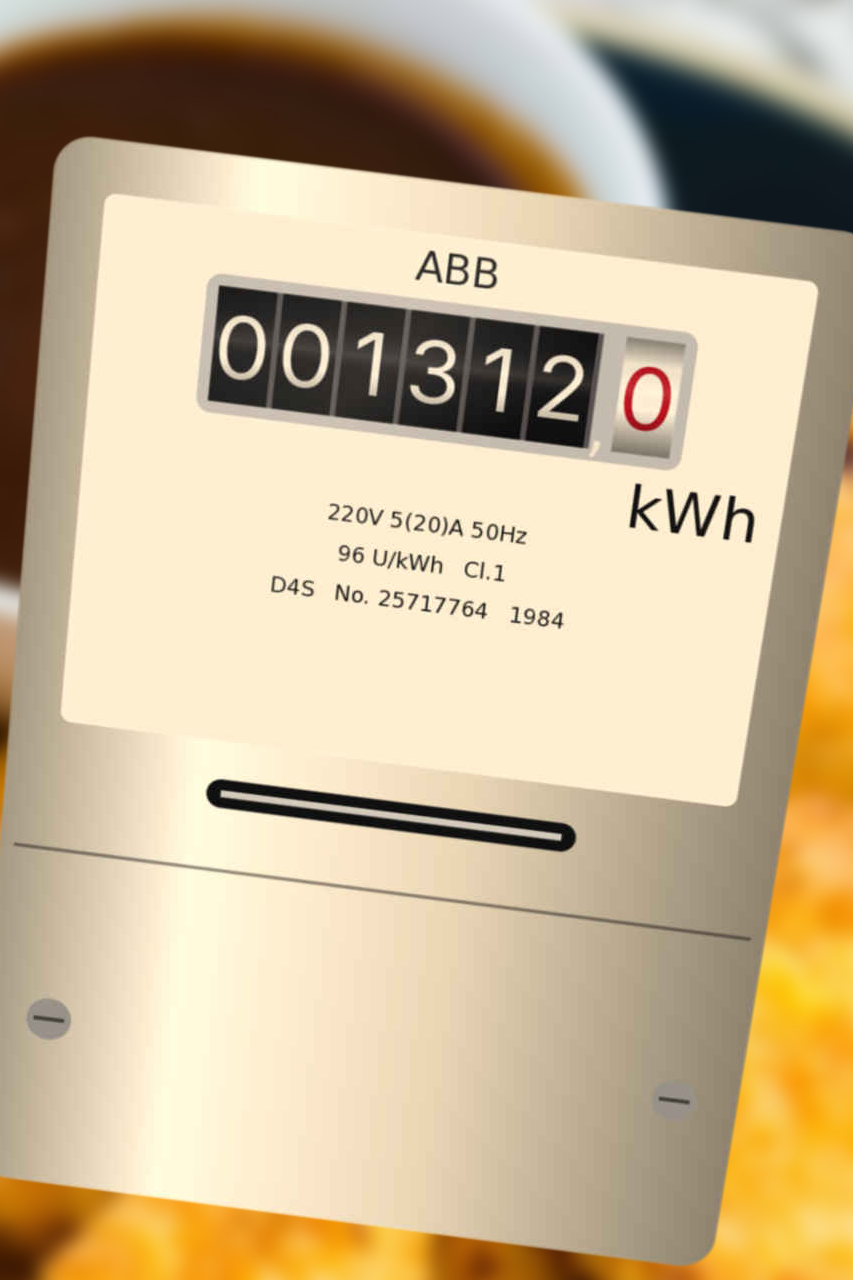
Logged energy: 1312.0; kWh
